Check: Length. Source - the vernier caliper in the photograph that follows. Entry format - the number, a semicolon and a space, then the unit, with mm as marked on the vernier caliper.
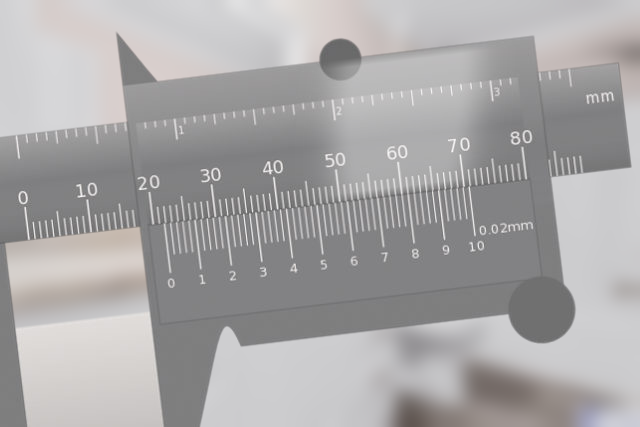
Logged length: 21.8; mm
